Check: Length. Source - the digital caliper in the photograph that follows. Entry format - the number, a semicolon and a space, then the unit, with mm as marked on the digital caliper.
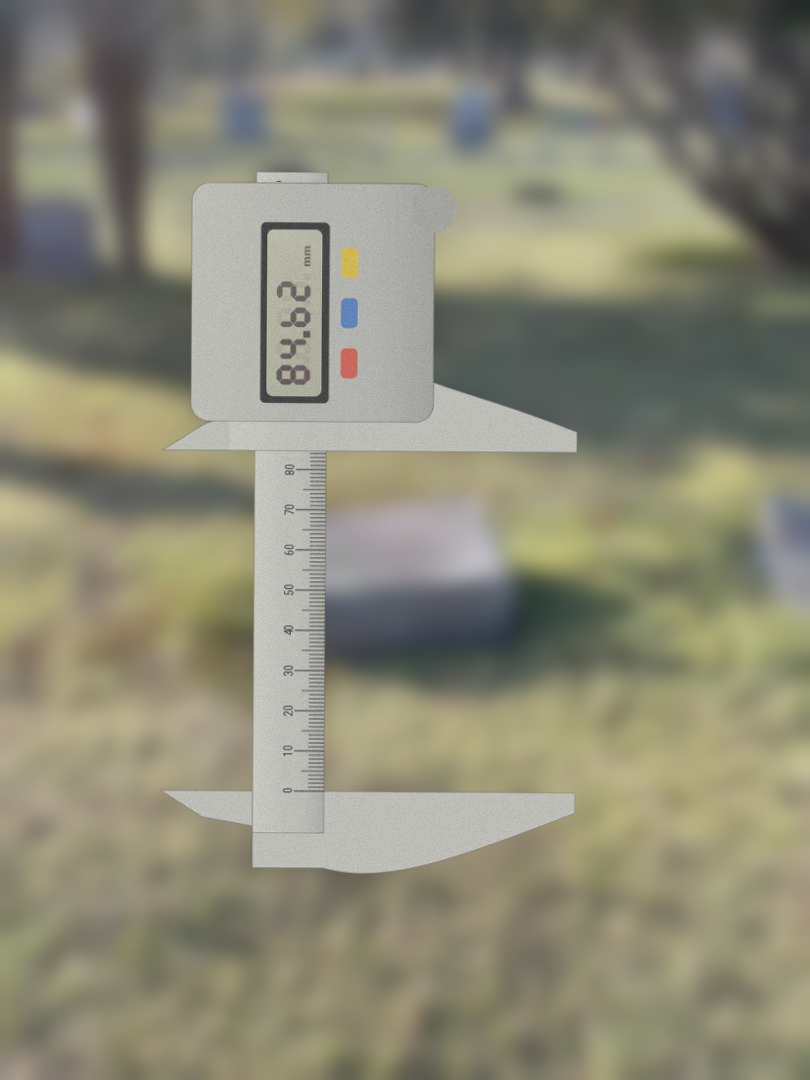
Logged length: 84.62; mm
